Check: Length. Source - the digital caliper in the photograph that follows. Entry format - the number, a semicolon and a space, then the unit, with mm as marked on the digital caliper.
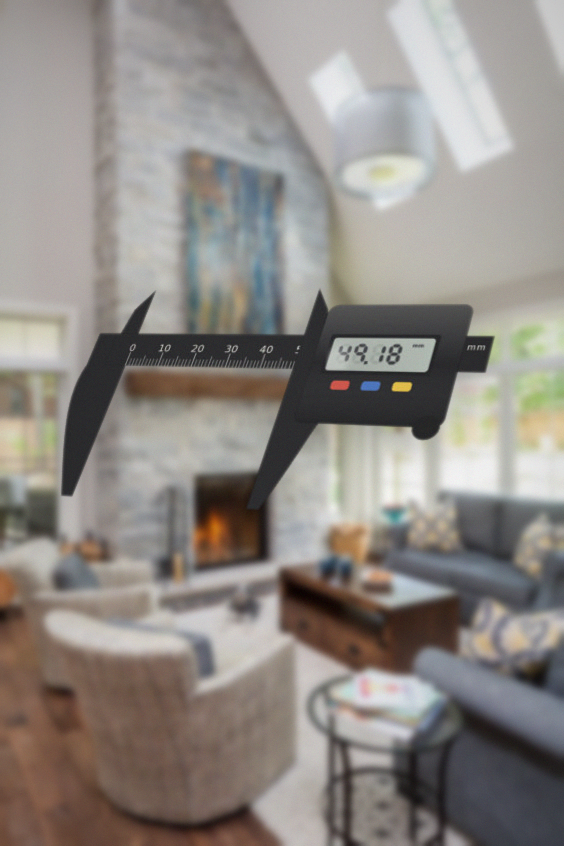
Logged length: 49.18; mm
